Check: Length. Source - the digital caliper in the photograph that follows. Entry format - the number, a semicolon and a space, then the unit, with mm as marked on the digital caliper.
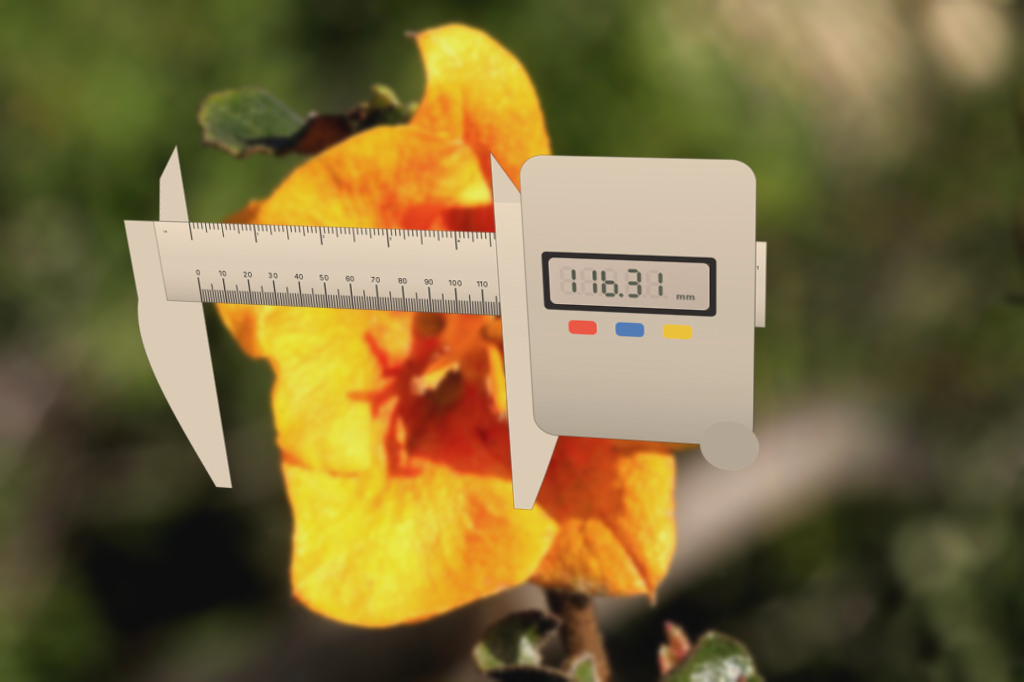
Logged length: 116.31; mm
